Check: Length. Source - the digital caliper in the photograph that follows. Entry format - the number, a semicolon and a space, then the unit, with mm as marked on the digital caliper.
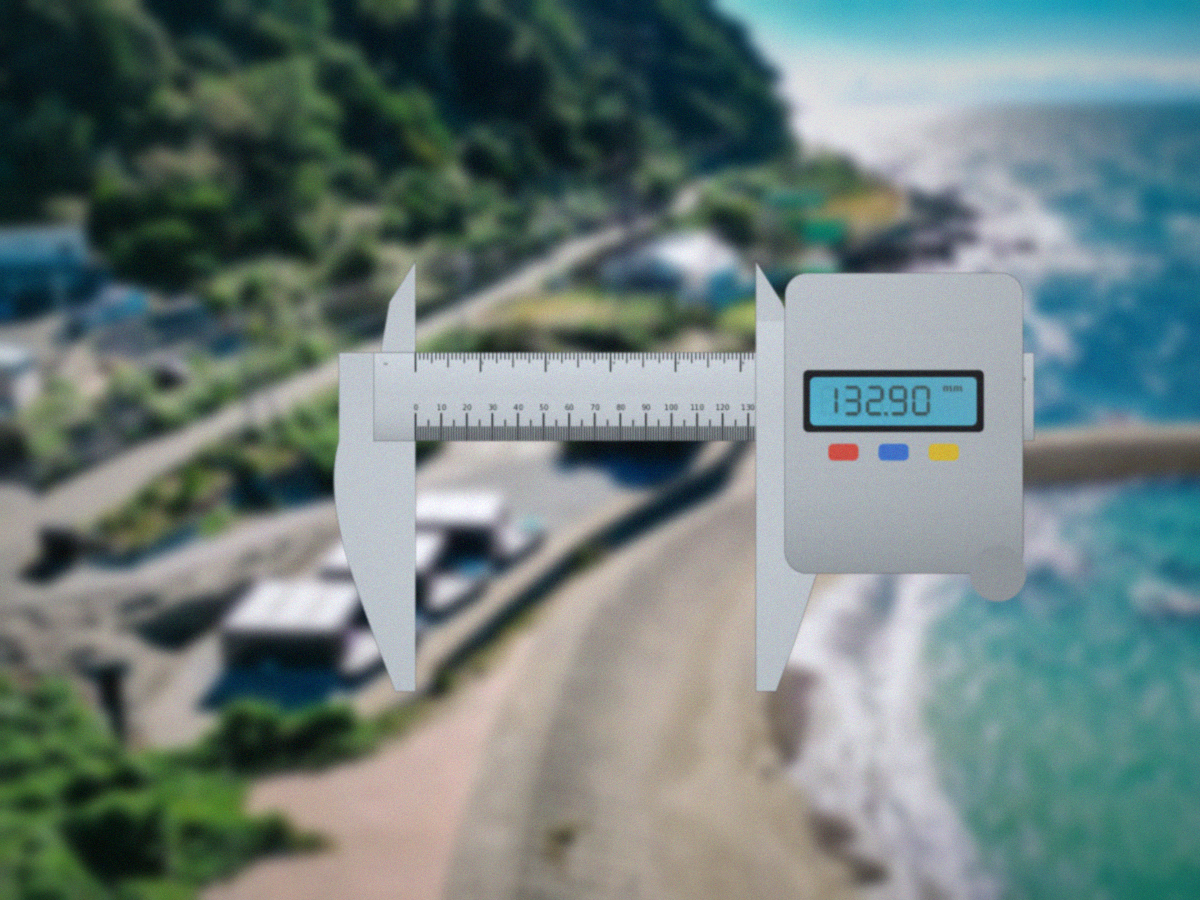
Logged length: 132.90; mm
